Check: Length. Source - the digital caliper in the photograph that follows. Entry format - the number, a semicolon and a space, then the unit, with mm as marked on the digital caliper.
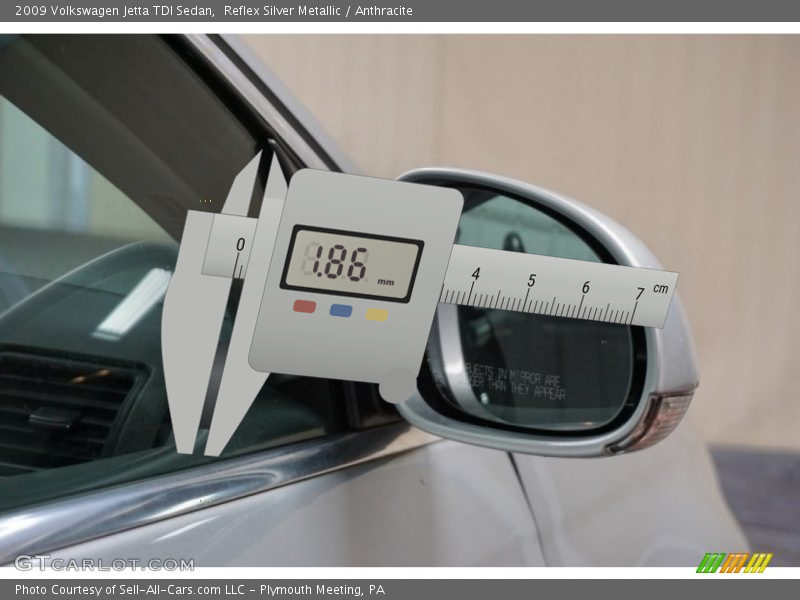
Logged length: 1.86; mm
